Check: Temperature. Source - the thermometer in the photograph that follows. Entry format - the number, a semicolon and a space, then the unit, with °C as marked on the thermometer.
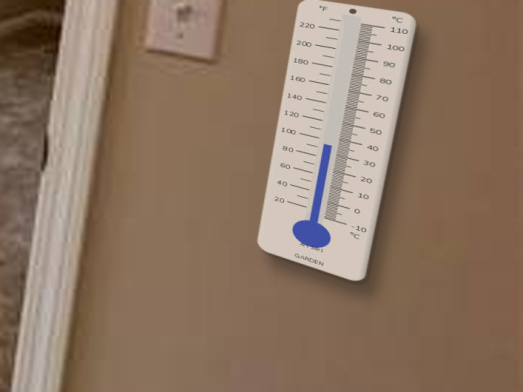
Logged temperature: 35; °C
